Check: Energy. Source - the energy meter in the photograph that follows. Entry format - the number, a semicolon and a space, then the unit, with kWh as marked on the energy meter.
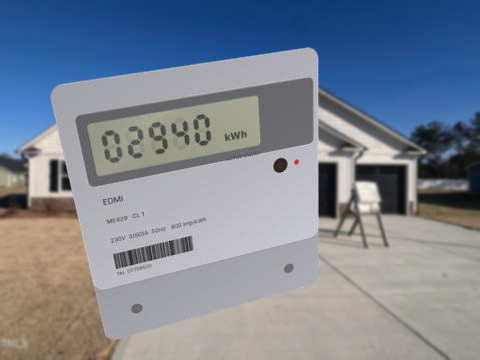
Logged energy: 2940; kWh
